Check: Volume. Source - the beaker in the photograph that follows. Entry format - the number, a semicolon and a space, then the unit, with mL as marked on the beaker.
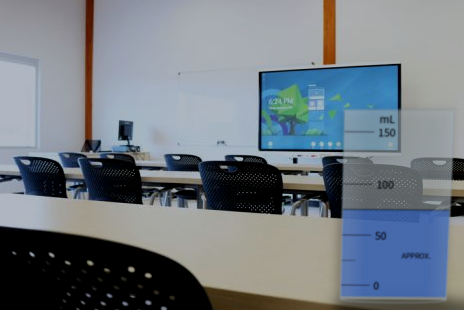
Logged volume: 75; mL
